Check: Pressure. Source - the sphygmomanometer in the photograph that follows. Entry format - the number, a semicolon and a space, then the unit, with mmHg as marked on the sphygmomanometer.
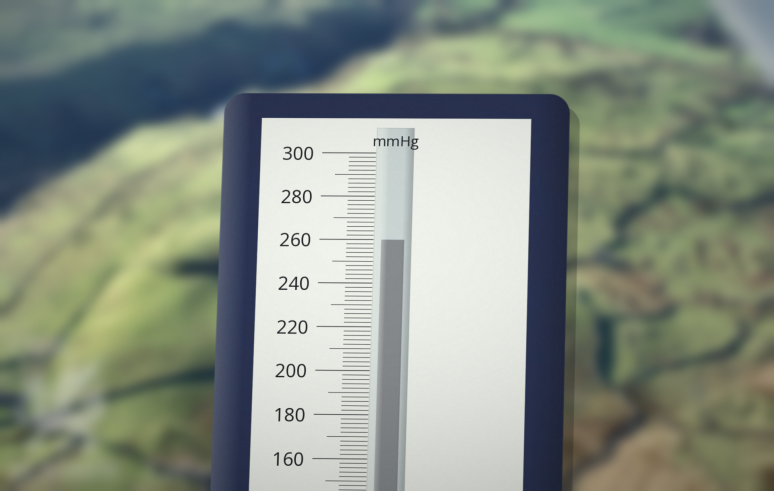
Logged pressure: 260; mmHg
